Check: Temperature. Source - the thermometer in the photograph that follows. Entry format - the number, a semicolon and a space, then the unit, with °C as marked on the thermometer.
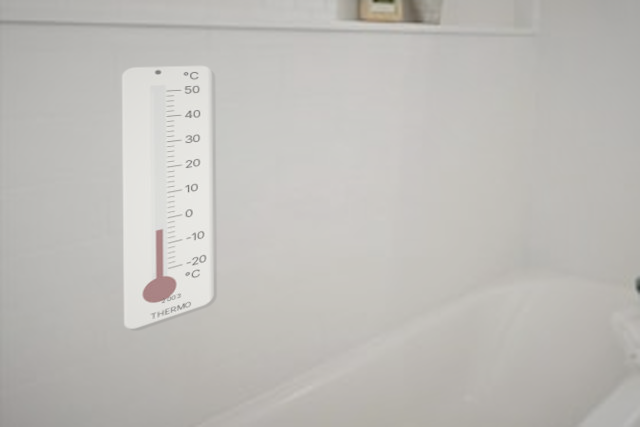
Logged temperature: -4; °C
